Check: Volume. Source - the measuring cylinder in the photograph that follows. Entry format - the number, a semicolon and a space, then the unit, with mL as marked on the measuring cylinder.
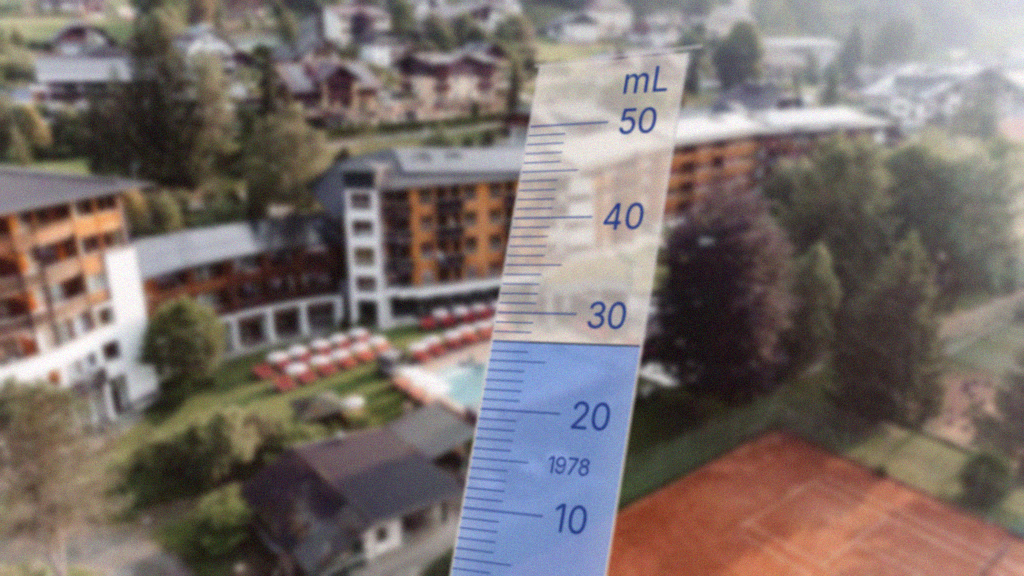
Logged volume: 27; mL
